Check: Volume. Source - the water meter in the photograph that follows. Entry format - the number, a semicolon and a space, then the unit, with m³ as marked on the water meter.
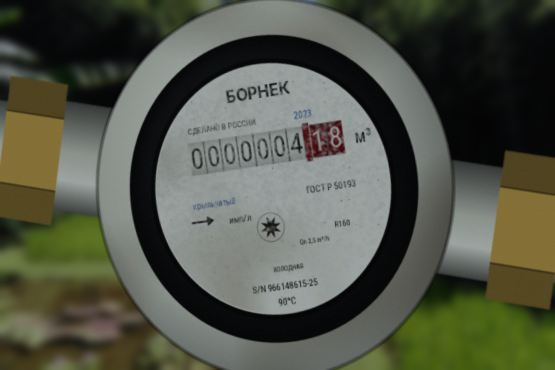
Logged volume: 4.18; m³
